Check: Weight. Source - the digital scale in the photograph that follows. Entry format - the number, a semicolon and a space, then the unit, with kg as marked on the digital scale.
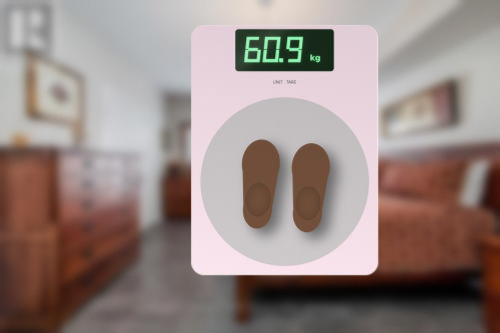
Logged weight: 60.9; kg
